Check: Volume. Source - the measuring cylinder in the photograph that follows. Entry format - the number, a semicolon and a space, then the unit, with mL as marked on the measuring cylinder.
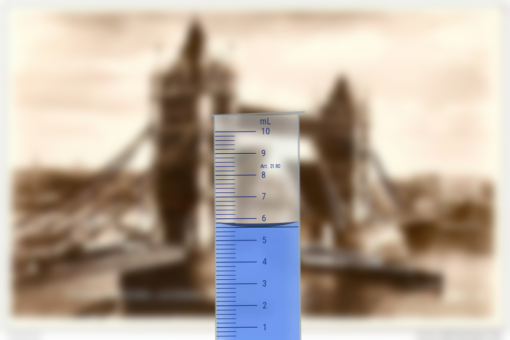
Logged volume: 5.6; mL
